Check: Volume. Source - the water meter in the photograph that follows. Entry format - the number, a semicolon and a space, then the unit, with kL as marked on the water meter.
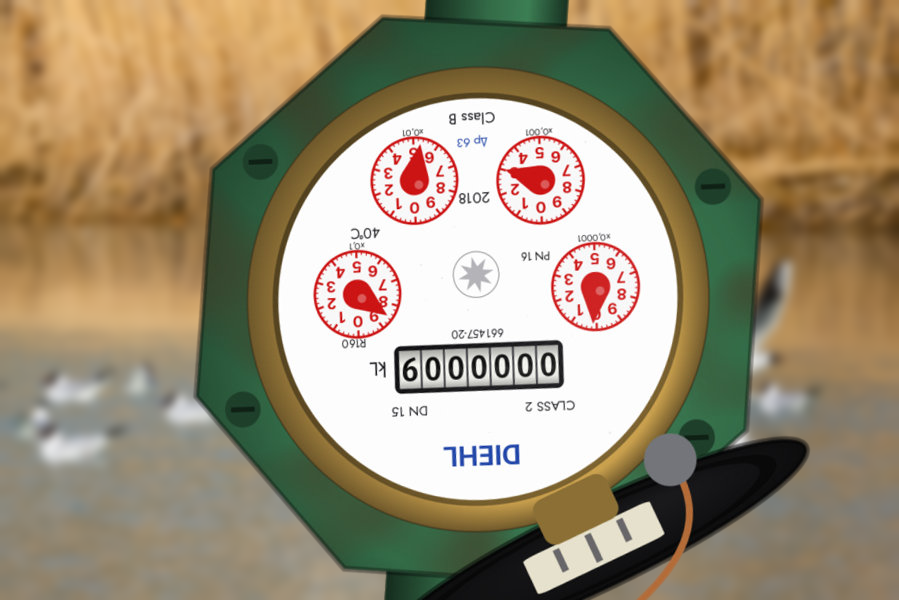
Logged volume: 9.8530; kL
